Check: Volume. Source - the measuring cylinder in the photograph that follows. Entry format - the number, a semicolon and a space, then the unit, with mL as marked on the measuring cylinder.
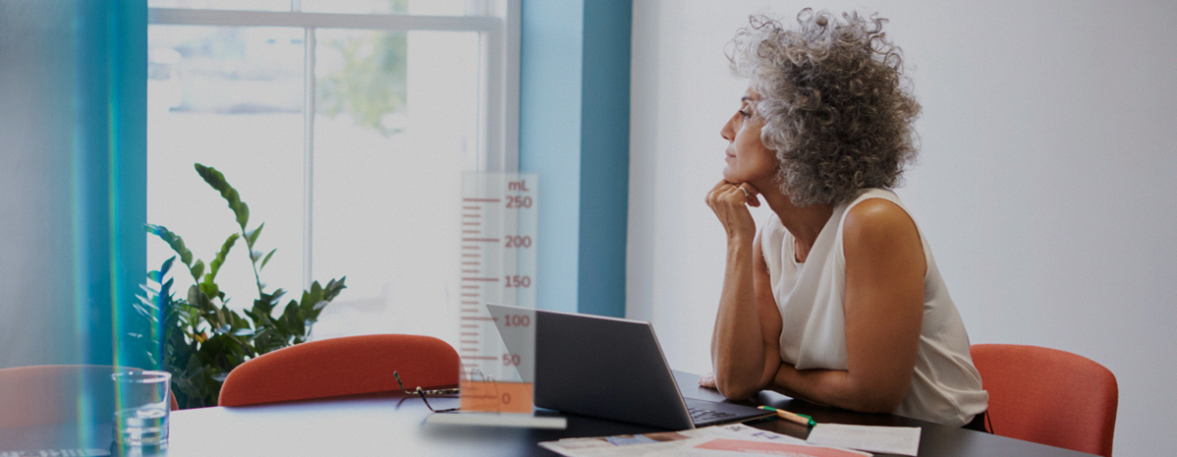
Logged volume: 20; mL
